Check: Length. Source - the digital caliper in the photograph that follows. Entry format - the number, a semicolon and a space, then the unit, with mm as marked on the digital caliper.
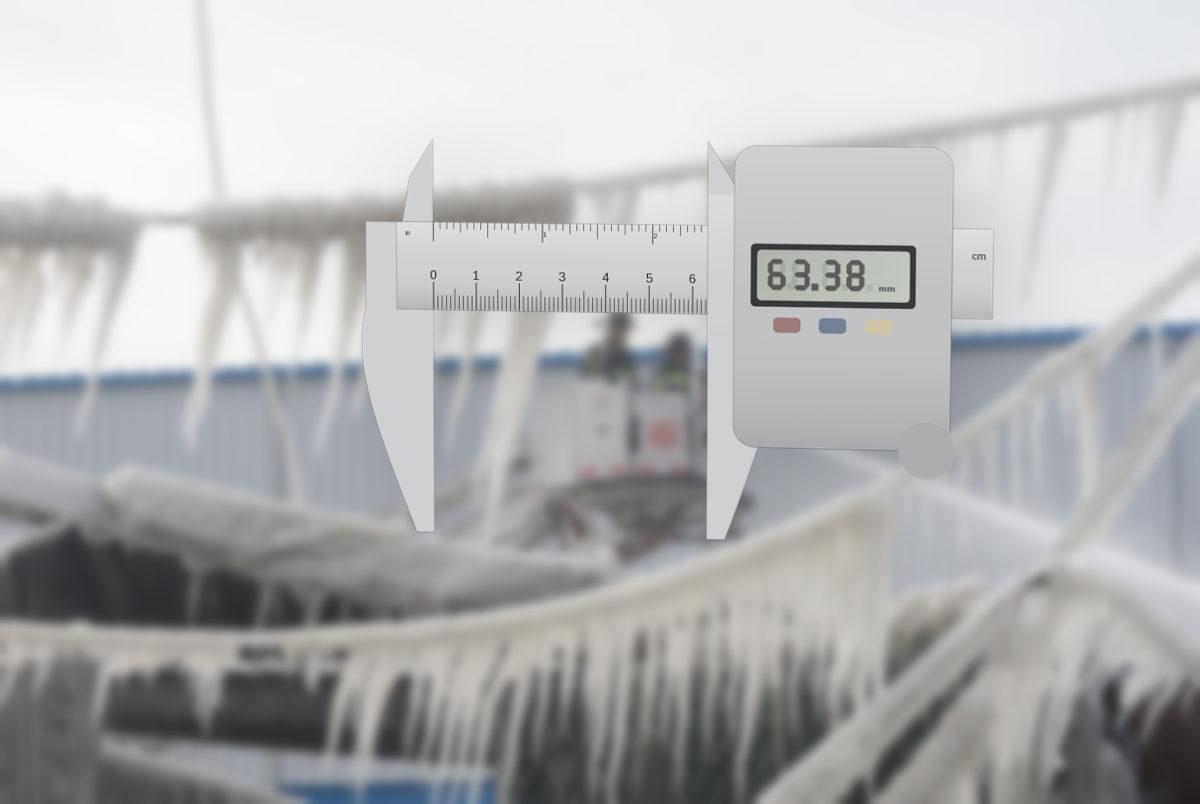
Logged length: 63.38; mm
